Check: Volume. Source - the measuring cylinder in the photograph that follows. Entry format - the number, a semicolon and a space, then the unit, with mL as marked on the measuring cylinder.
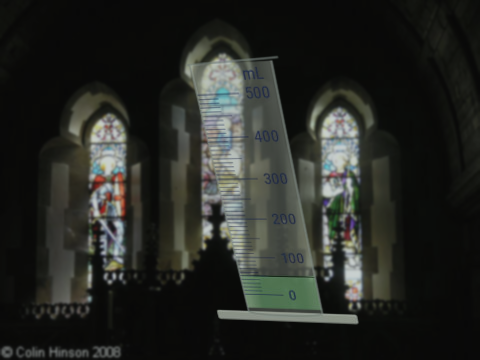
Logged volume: 50; mL
